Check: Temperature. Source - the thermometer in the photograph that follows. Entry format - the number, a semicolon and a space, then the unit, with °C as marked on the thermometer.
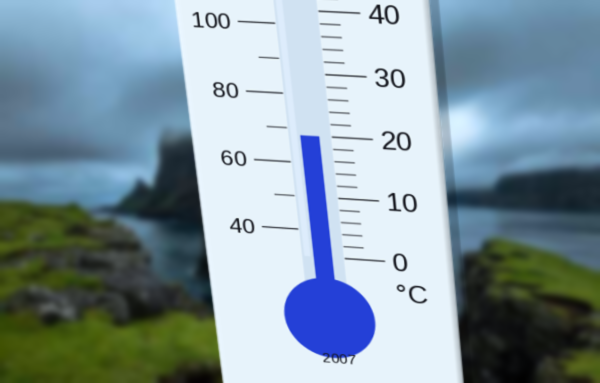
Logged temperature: 20; °C
